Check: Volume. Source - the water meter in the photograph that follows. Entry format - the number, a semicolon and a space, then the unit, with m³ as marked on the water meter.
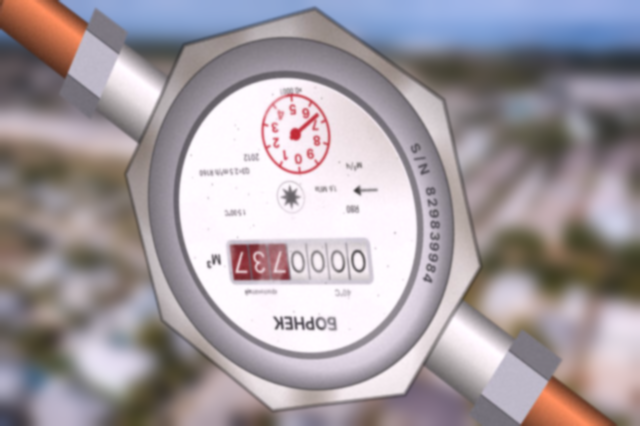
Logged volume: 0.7376; m³
